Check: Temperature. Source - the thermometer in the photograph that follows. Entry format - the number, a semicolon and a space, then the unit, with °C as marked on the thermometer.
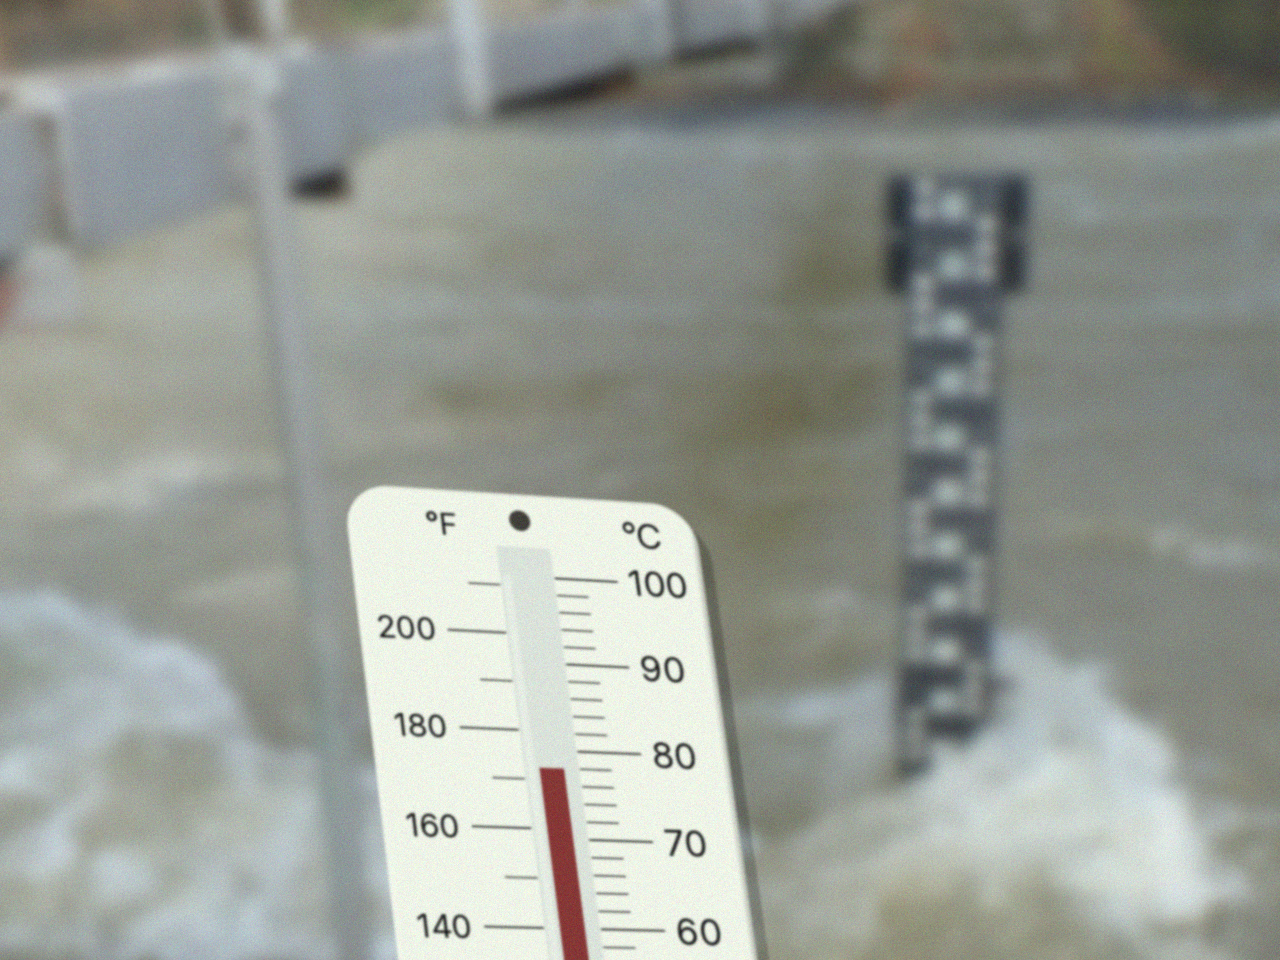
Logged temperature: 78; °C
